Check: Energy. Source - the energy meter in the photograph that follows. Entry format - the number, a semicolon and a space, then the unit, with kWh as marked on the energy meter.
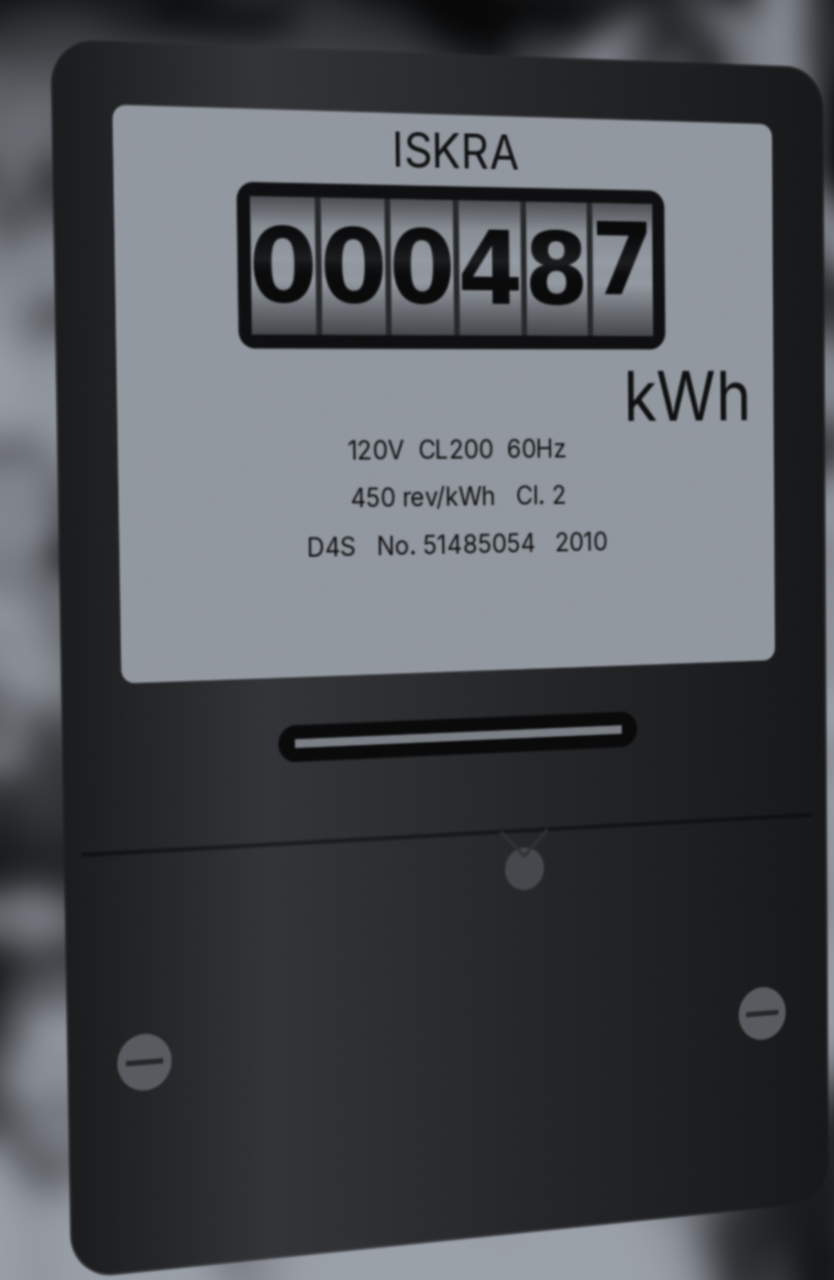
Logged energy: 487; kWh
